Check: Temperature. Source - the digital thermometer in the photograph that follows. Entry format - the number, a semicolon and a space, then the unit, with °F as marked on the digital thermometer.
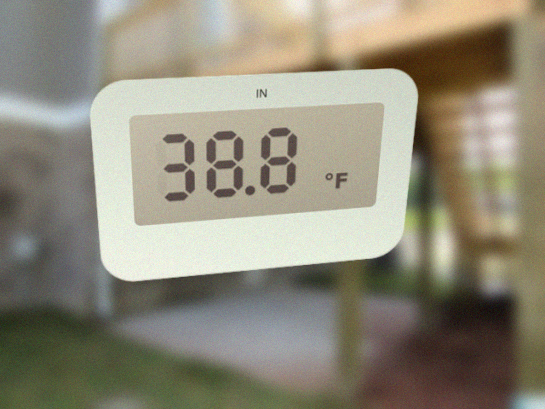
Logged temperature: 38.8; °F
